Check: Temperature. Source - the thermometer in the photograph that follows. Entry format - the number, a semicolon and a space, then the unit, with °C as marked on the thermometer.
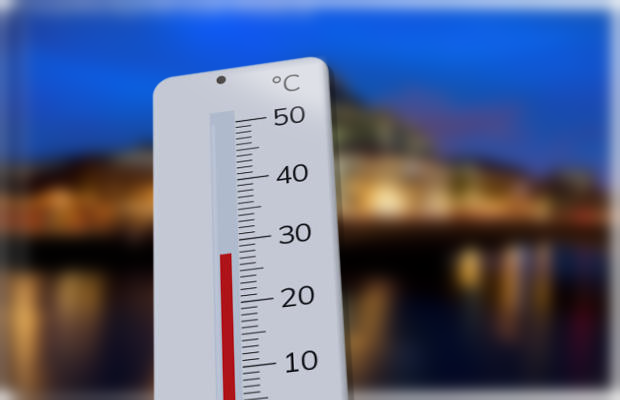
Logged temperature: 28; °C
